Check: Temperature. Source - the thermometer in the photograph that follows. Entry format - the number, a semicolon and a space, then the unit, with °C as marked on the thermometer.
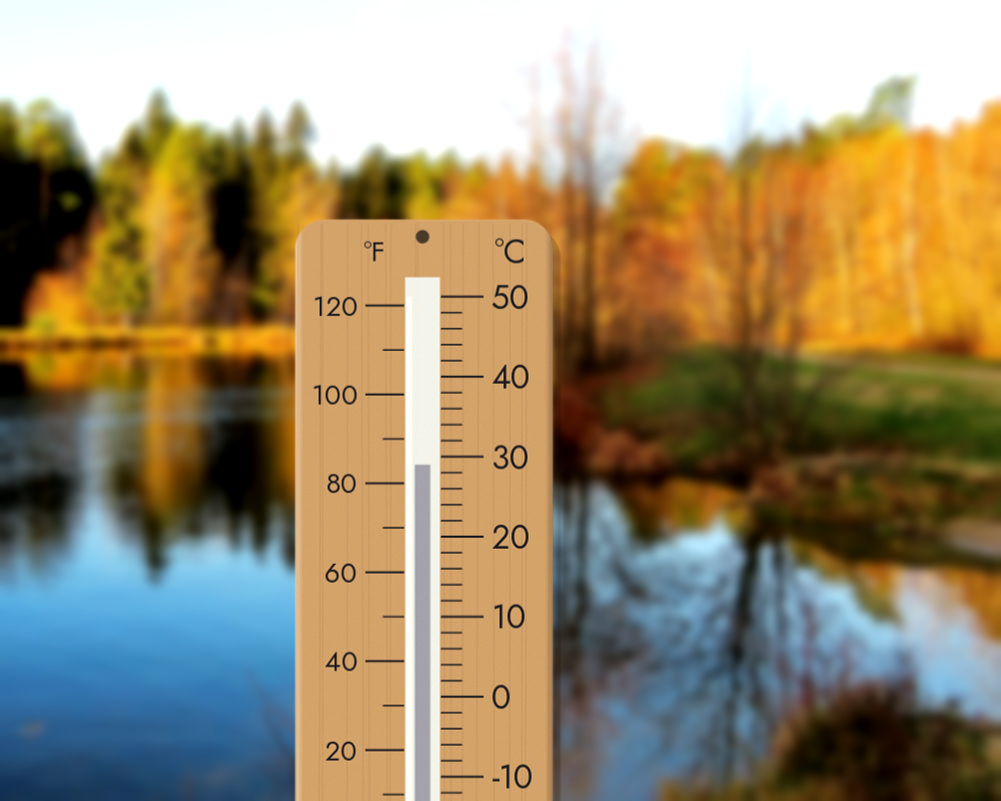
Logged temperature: 29; °C
